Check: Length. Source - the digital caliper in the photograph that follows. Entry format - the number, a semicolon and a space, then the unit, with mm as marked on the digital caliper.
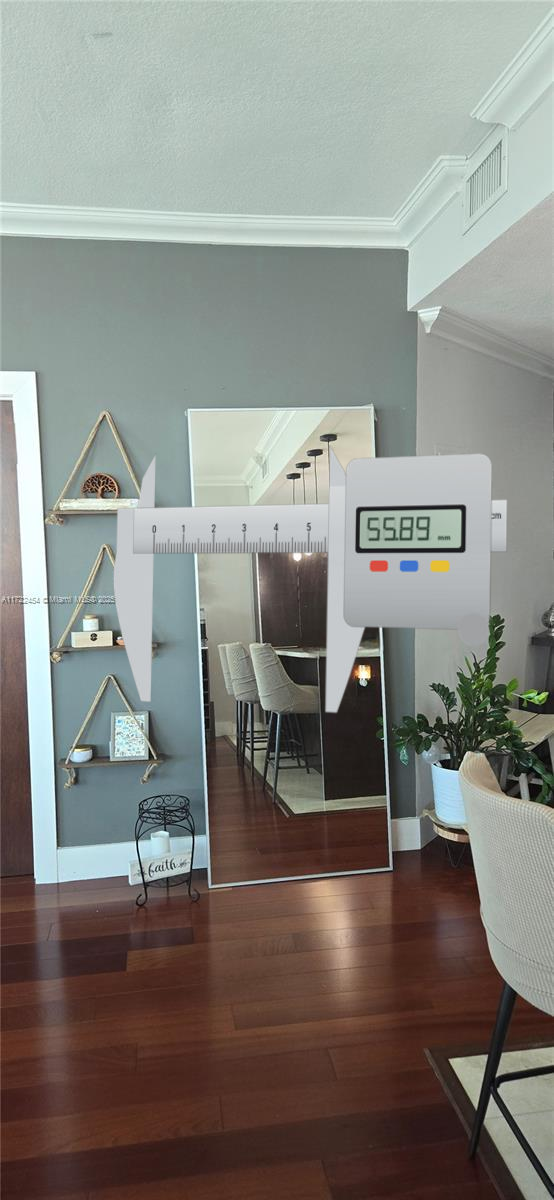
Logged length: 55.89; mm
